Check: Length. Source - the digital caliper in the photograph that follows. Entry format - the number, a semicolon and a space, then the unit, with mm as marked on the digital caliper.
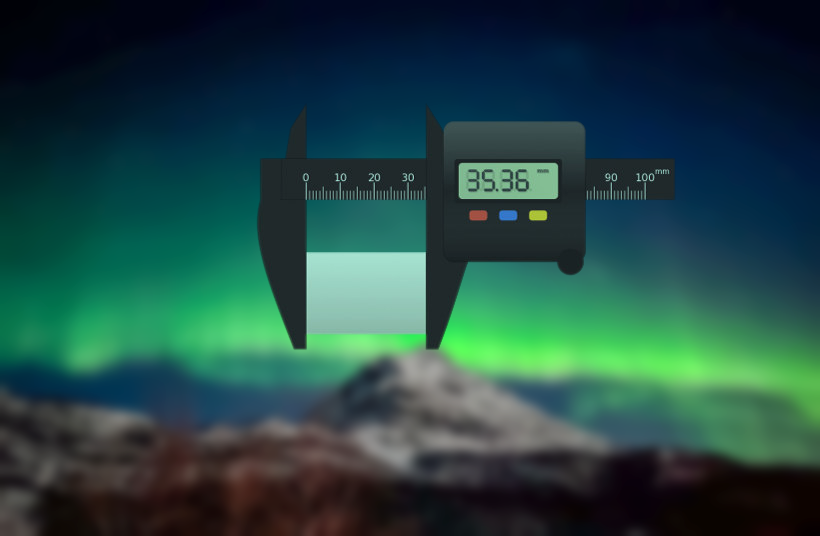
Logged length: 35.36; mm
